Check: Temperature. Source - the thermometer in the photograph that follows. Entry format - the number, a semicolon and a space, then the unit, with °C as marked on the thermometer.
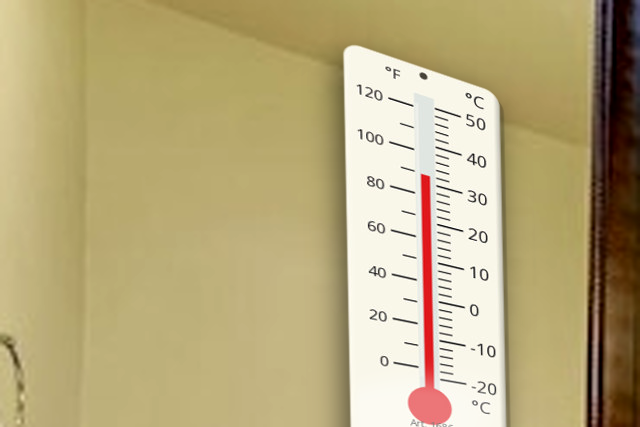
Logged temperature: 32; °C
